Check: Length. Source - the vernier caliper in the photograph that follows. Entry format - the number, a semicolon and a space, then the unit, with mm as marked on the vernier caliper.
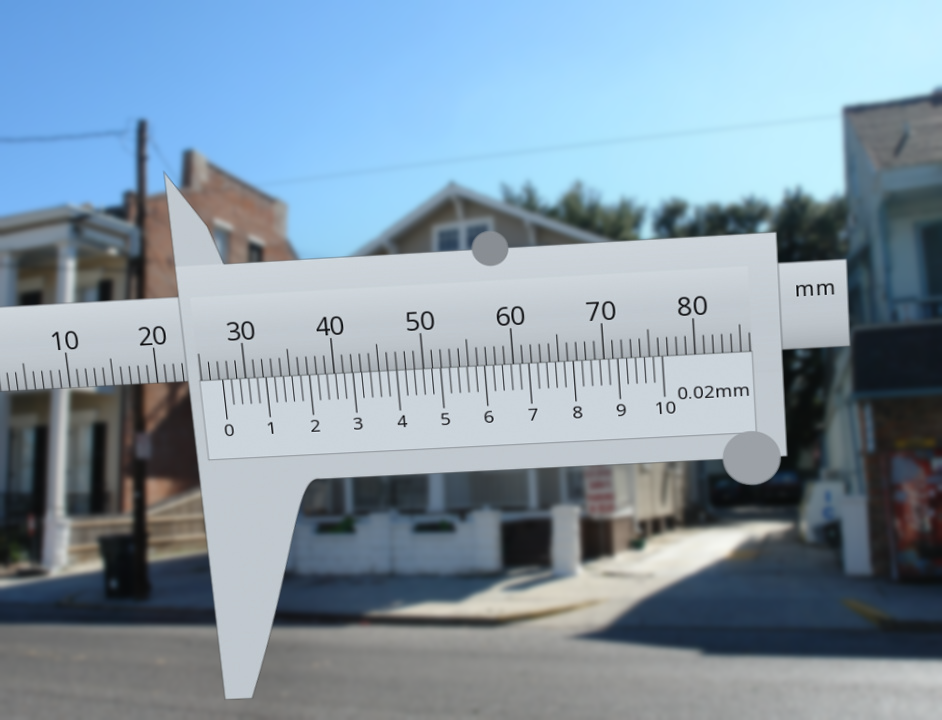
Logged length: 27.4; mm
